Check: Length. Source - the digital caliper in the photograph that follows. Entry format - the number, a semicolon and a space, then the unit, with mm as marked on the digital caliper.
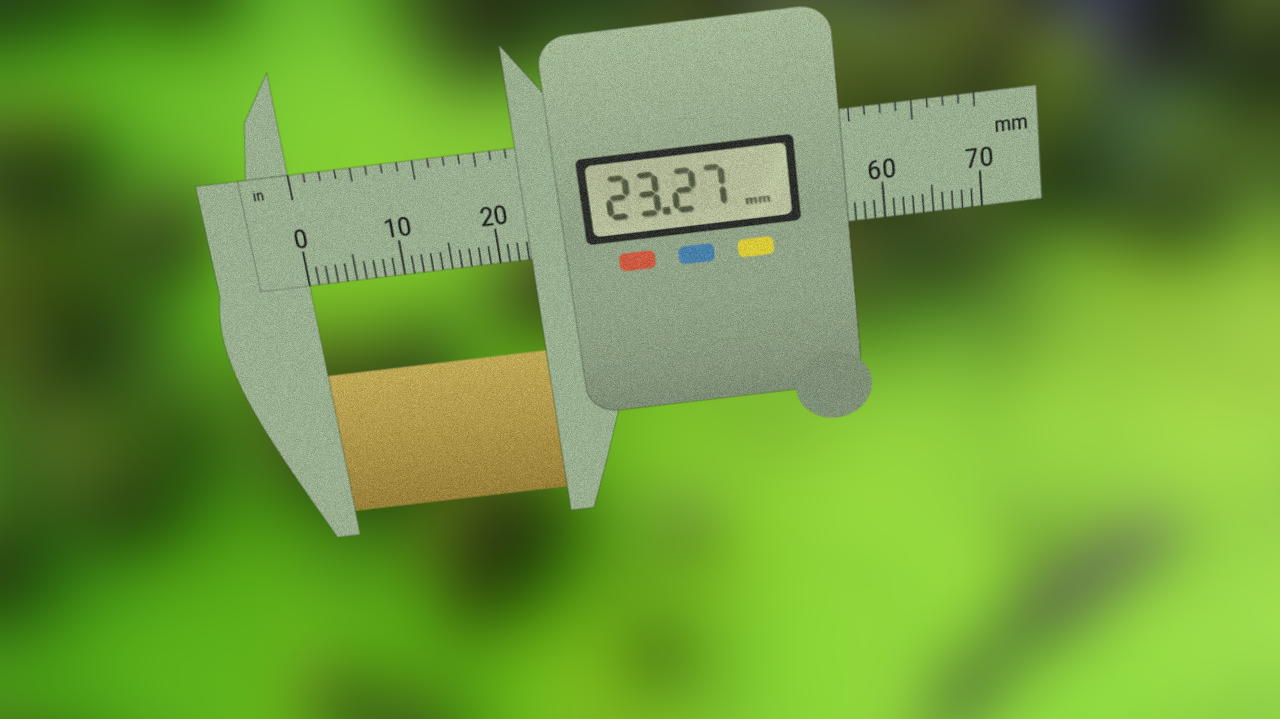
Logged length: 23.27; mm
